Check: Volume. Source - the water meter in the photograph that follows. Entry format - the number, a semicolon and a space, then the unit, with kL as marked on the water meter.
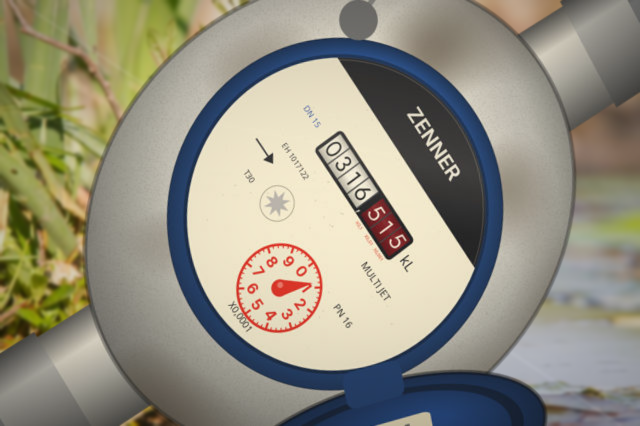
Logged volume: 316.5150; kL
